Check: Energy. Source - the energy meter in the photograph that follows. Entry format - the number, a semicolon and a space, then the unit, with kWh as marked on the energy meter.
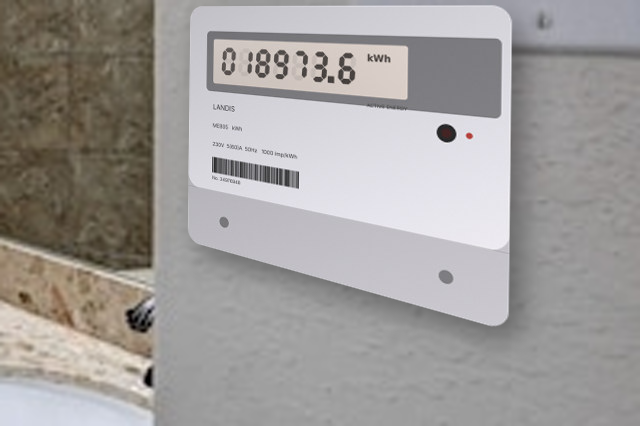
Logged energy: 18973.6; kWh
